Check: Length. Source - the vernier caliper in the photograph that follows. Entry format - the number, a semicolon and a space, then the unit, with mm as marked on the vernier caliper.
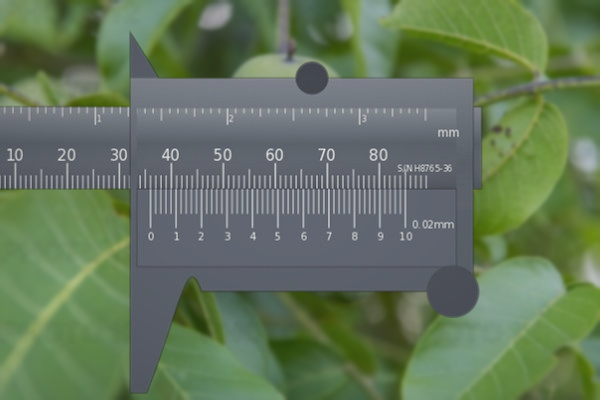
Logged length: 36.0; mm
